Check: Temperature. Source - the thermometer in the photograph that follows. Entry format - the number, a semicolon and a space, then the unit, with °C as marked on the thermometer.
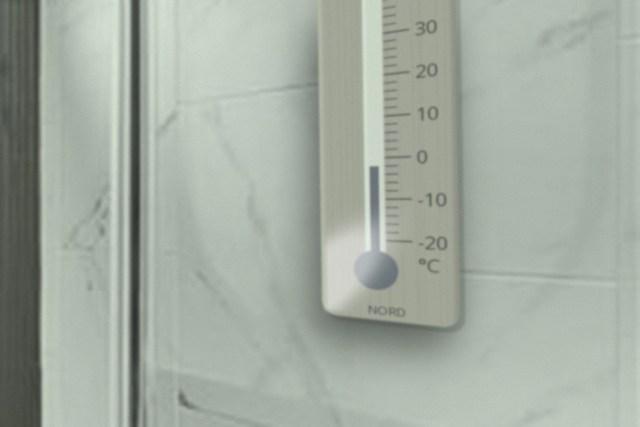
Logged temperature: -2; °C
